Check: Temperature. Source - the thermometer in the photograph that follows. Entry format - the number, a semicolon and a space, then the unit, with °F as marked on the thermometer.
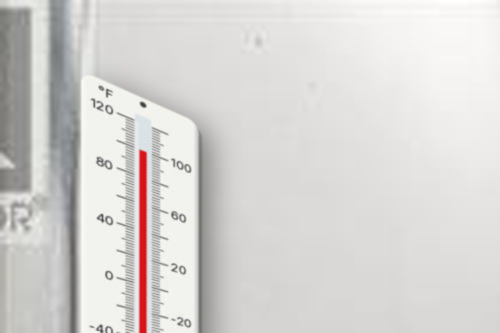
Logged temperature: 100; °F
